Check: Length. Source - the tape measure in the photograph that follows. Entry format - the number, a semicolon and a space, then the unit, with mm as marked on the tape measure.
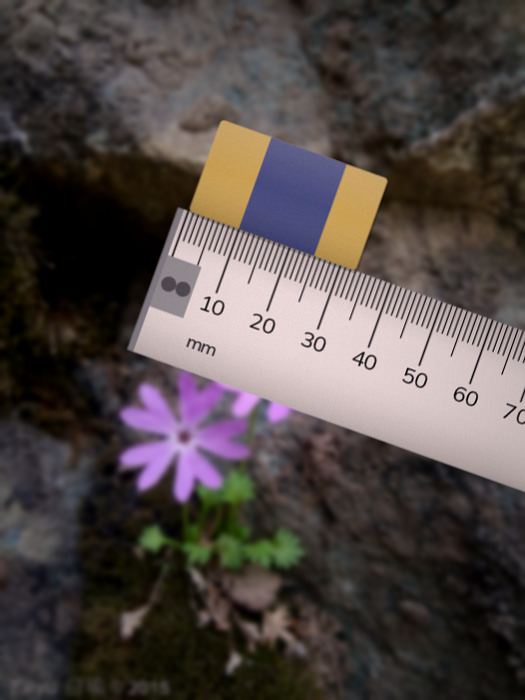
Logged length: 33; mm
